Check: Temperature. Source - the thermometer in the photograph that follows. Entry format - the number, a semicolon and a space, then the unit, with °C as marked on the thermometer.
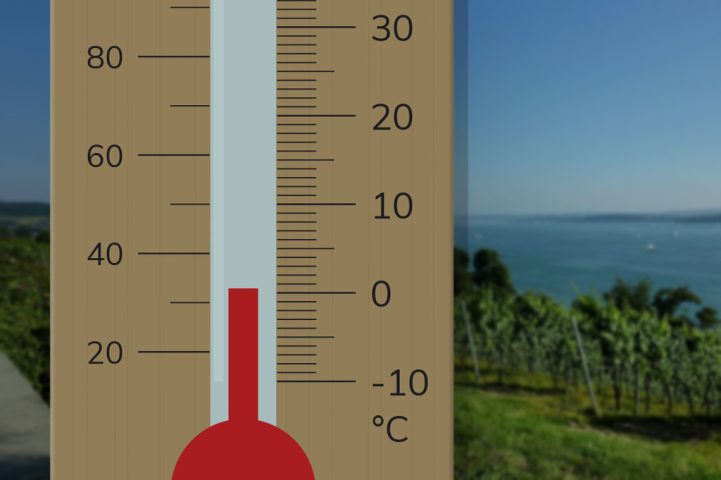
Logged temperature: 0.5; °C
